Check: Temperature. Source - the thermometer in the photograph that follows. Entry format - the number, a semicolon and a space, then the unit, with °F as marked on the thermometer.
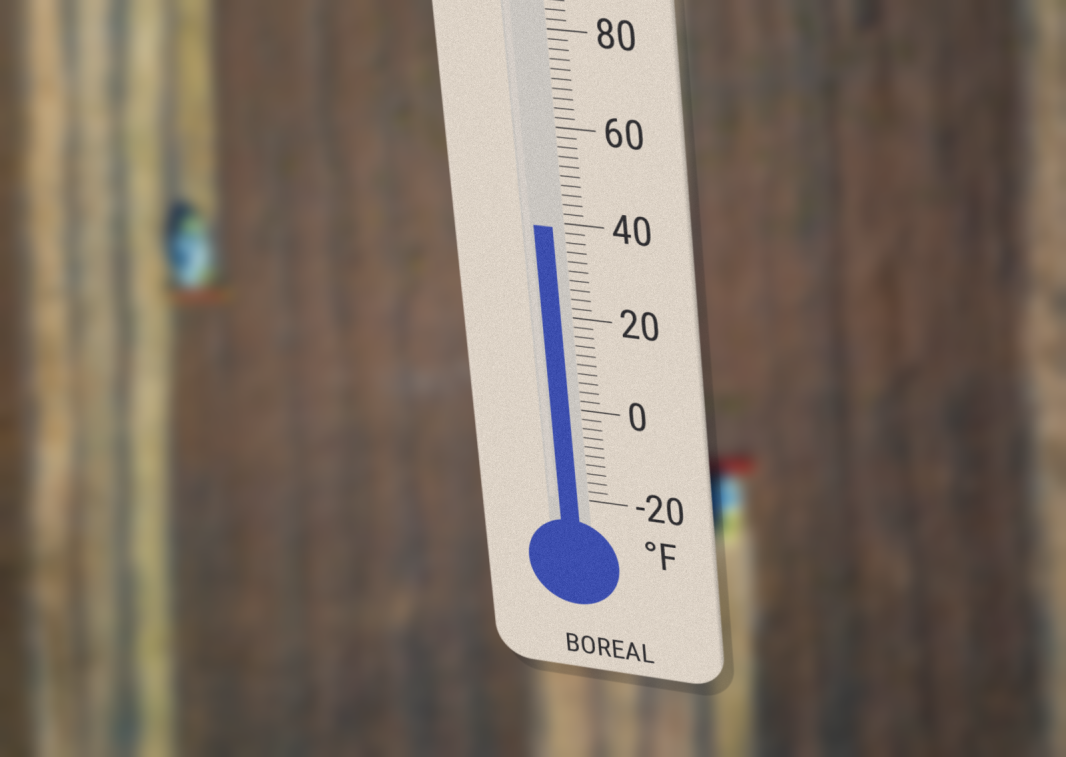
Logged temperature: 39; °F
